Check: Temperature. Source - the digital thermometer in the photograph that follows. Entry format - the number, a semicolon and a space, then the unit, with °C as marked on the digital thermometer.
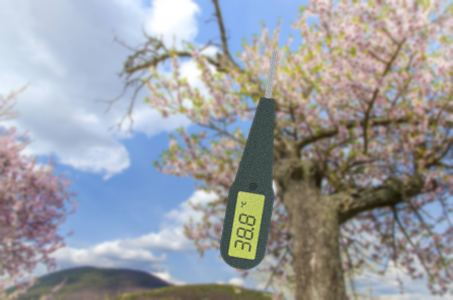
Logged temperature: 38.8; °C
